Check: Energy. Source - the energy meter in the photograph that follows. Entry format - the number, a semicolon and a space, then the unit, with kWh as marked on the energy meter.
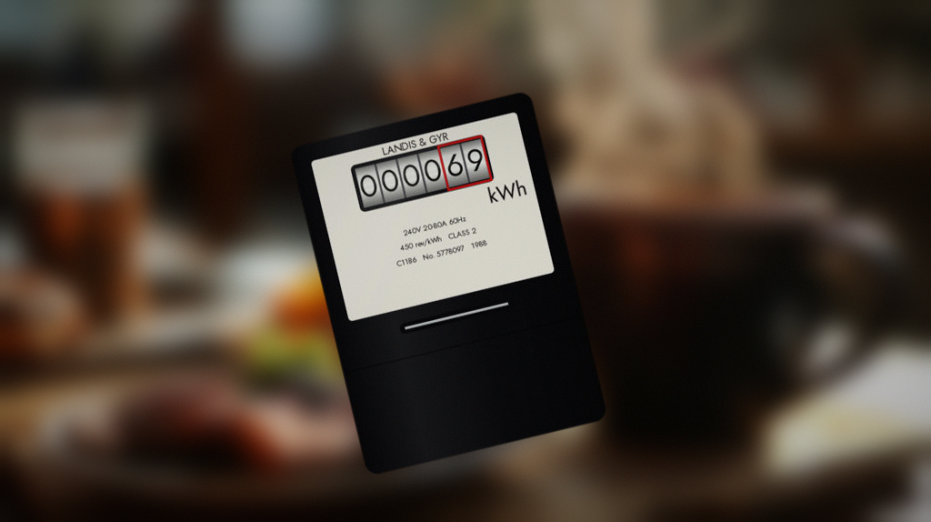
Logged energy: 0.69; kWh
